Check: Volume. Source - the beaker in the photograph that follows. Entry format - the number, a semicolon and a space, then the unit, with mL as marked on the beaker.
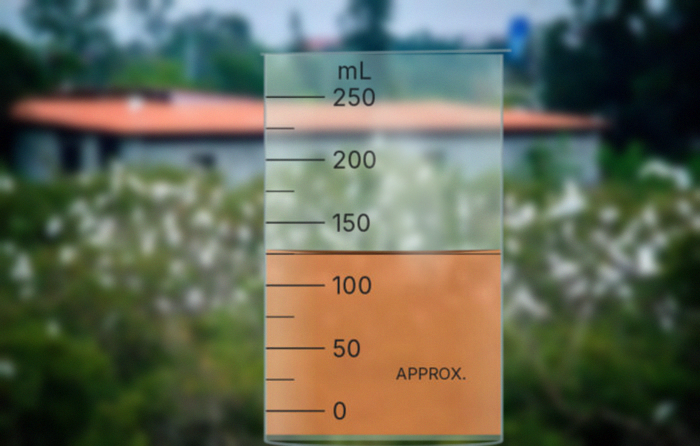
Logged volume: 125; mL
